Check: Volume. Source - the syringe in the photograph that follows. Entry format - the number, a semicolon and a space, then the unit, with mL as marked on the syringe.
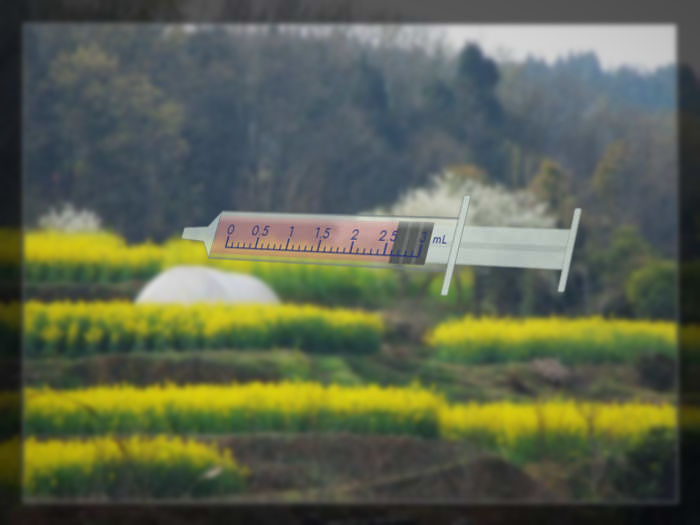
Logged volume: 2.6; mL
